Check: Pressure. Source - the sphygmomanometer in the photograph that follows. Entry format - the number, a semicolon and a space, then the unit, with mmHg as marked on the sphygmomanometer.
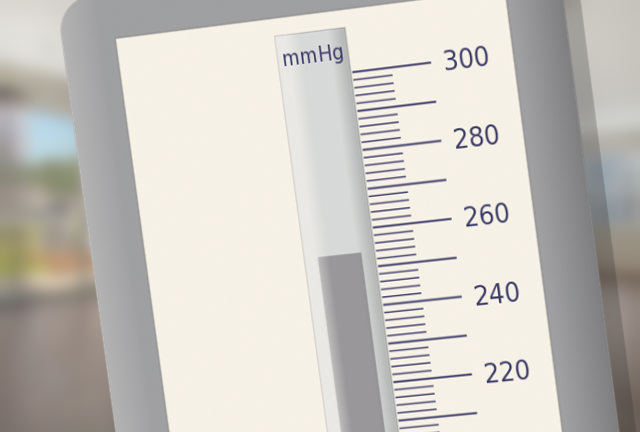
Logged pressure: 254; mmHg
